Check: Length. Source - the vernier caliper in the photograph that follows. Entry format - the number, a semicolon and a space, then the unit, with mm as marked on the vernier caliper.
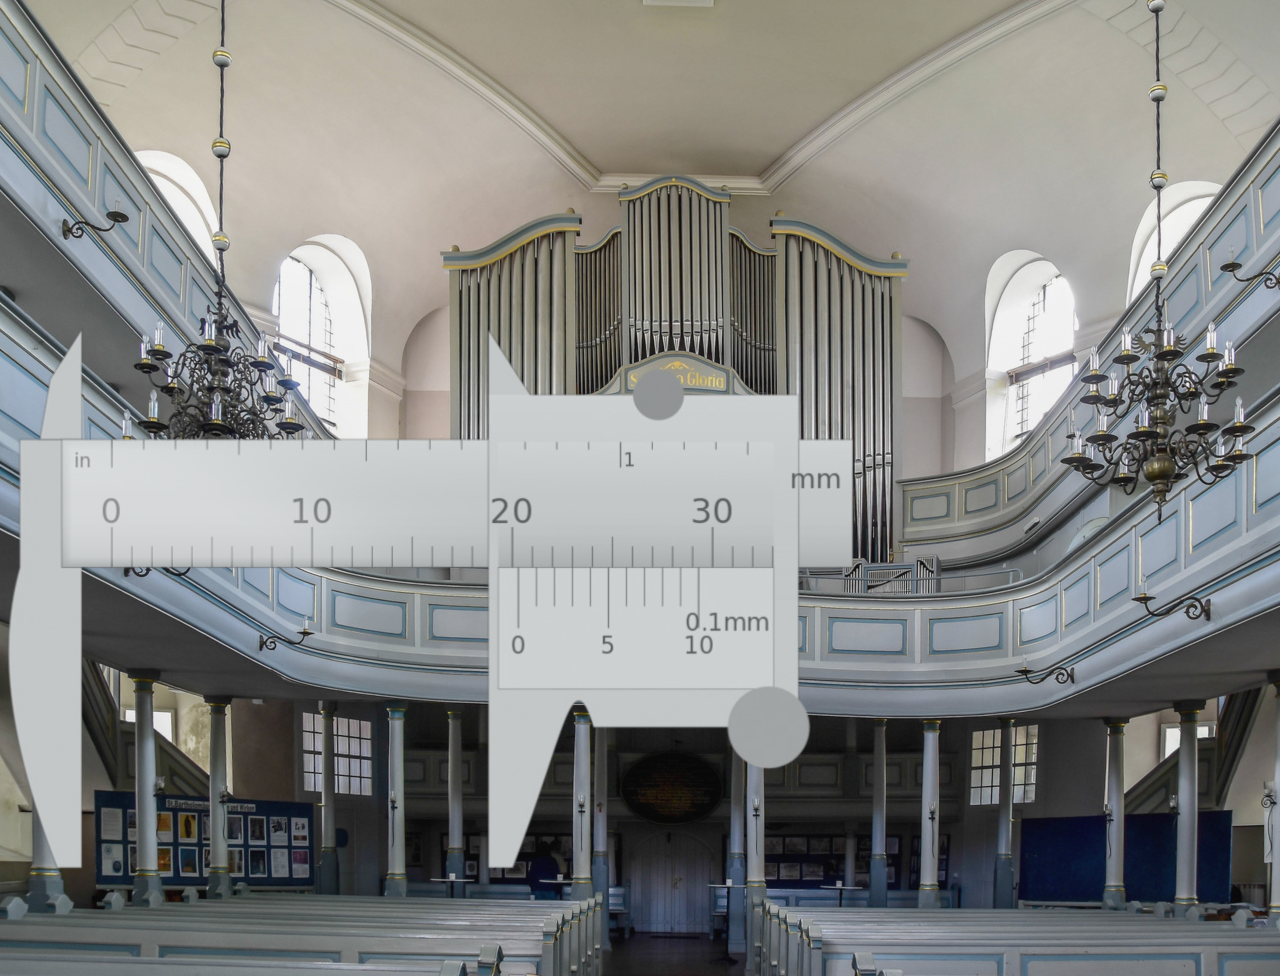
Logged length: 20.3; mm
